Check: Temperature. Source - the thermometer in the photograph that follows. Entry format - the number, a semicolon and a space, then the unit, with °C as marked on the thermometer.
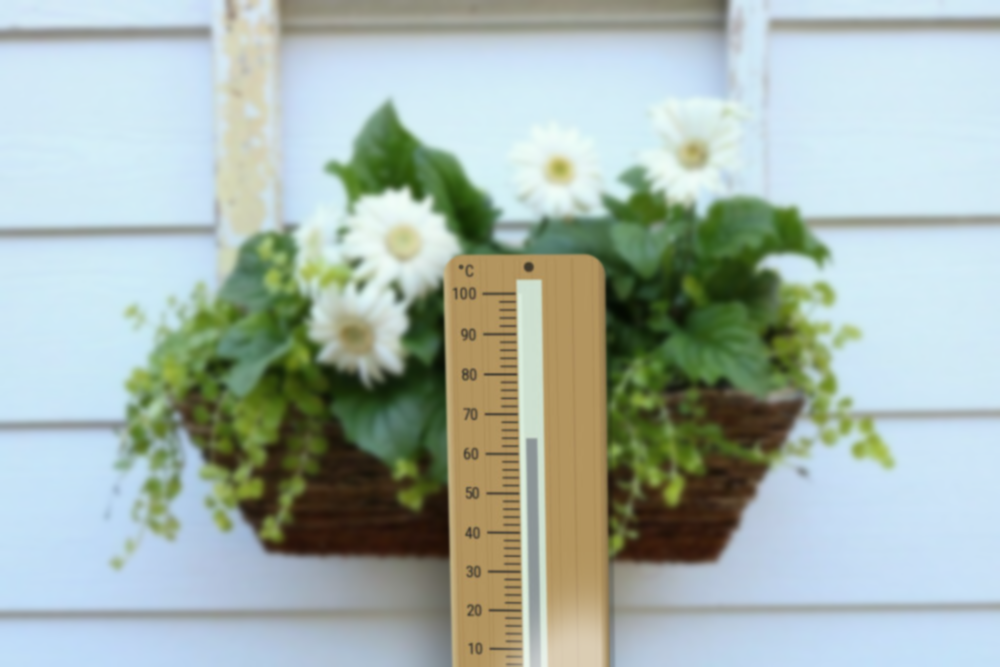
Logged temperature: 64; °C
